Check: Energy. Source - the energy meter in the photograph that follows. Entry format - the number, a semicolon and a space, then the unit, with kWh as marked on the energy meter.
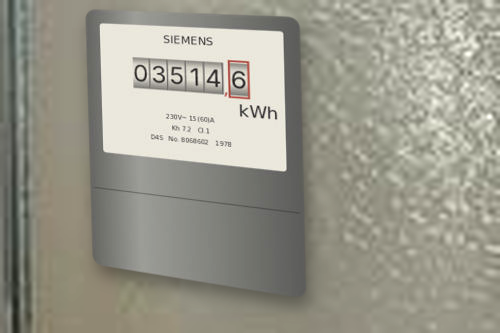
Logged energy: 3514.6; kWh
